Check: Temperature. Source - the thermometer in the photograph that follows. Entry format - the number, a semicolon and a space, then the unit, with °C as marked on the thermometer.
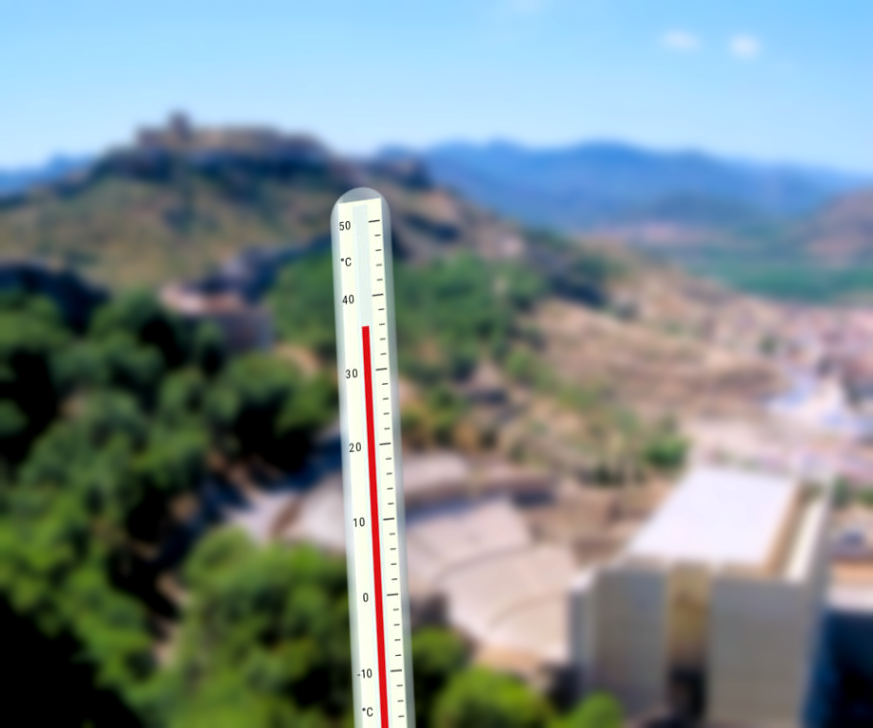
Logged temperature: 36; °C
